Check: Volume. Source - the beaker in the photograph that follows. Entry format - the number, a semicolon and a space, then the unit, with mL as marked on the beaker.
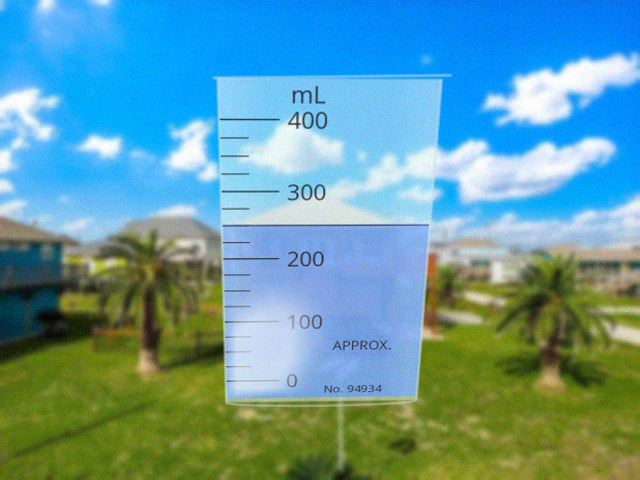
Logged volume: 250; mL
